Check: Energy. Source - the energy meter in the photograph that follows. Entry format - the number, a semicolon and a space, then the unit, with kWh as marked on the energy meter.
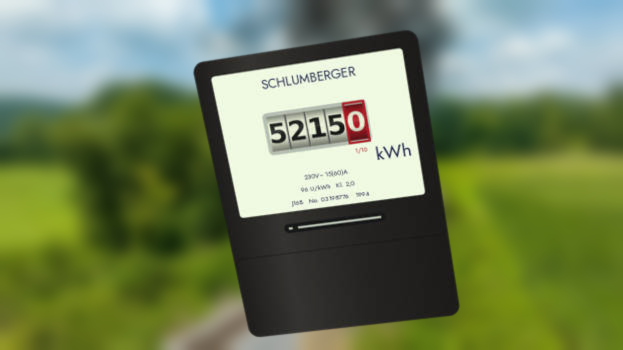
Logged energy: 5215.0; kWh
